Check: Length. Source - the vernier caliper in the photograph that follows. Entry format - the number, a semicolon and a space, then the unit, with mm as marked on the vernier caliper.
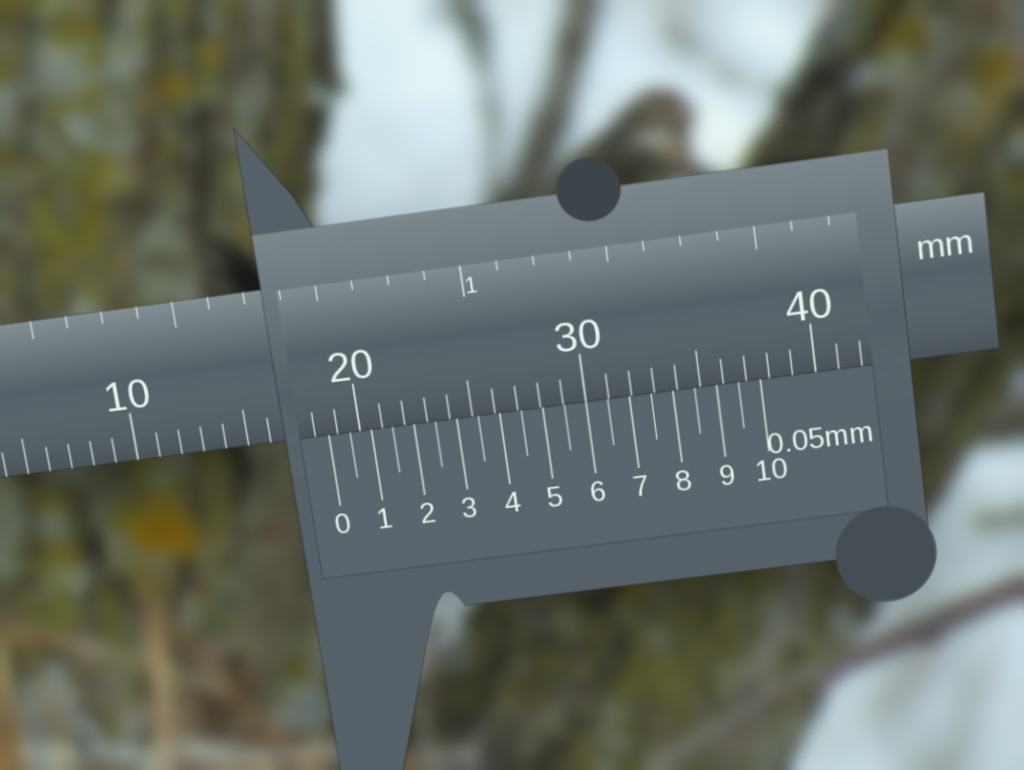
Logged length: 18.6; mm
